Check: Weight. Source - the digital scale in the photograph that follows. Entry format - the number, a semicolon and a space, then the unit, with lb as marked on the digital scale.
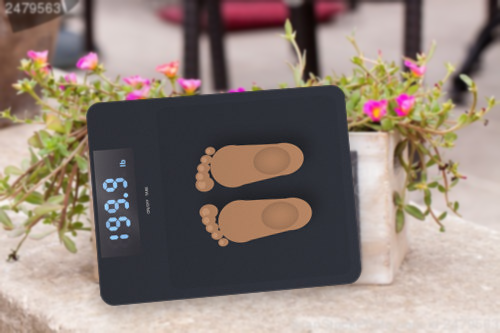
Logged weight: 199.9; lb
